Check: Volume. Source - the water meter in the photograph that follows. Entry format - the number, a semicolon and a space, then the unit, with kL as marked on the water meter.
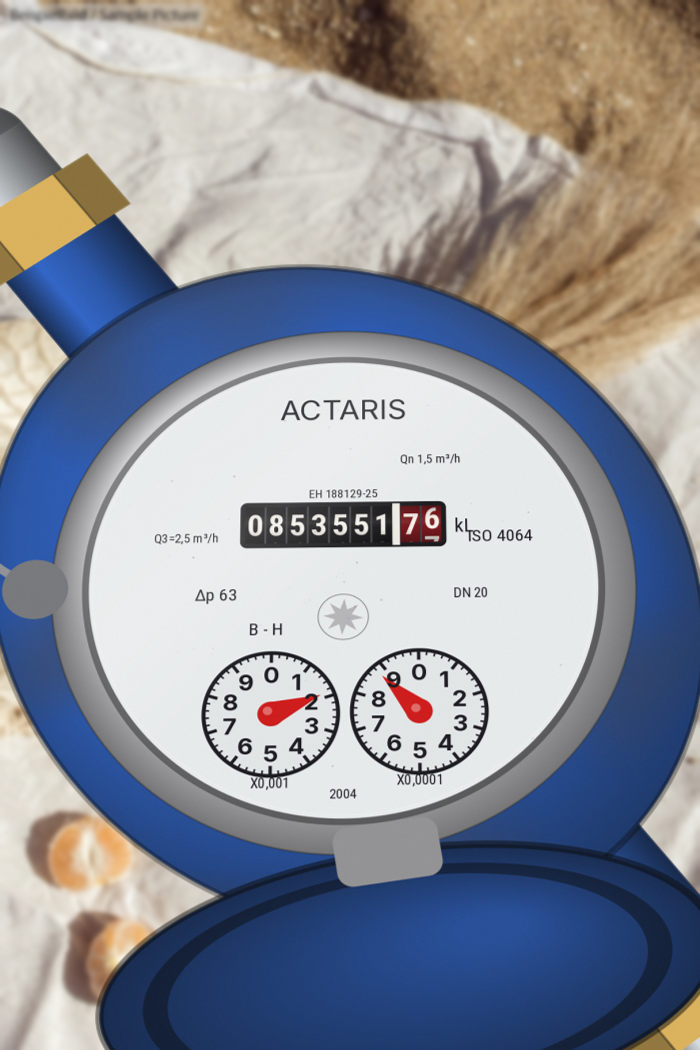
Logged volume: 853551.7618; kL
